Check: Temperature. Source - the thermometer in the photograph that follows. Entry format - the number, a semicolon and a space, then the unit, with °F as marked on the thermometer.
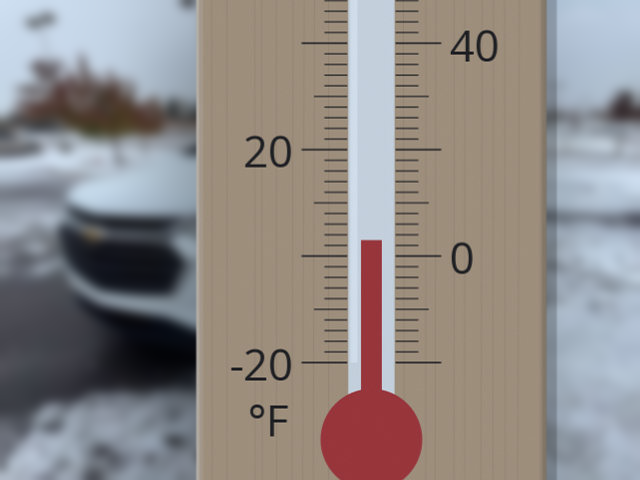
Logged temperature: 3; °F
